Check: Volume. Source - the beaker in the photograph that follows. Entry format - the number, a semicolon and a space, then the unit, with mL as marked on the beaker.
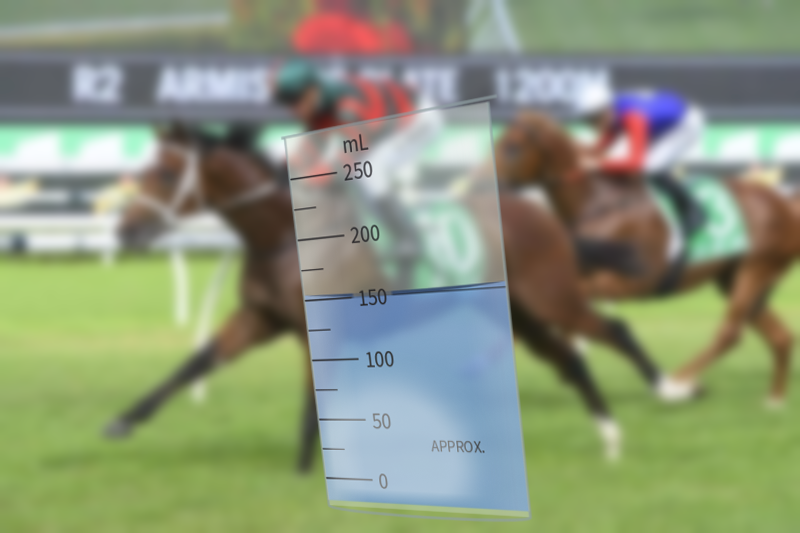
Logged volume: 150; mL
